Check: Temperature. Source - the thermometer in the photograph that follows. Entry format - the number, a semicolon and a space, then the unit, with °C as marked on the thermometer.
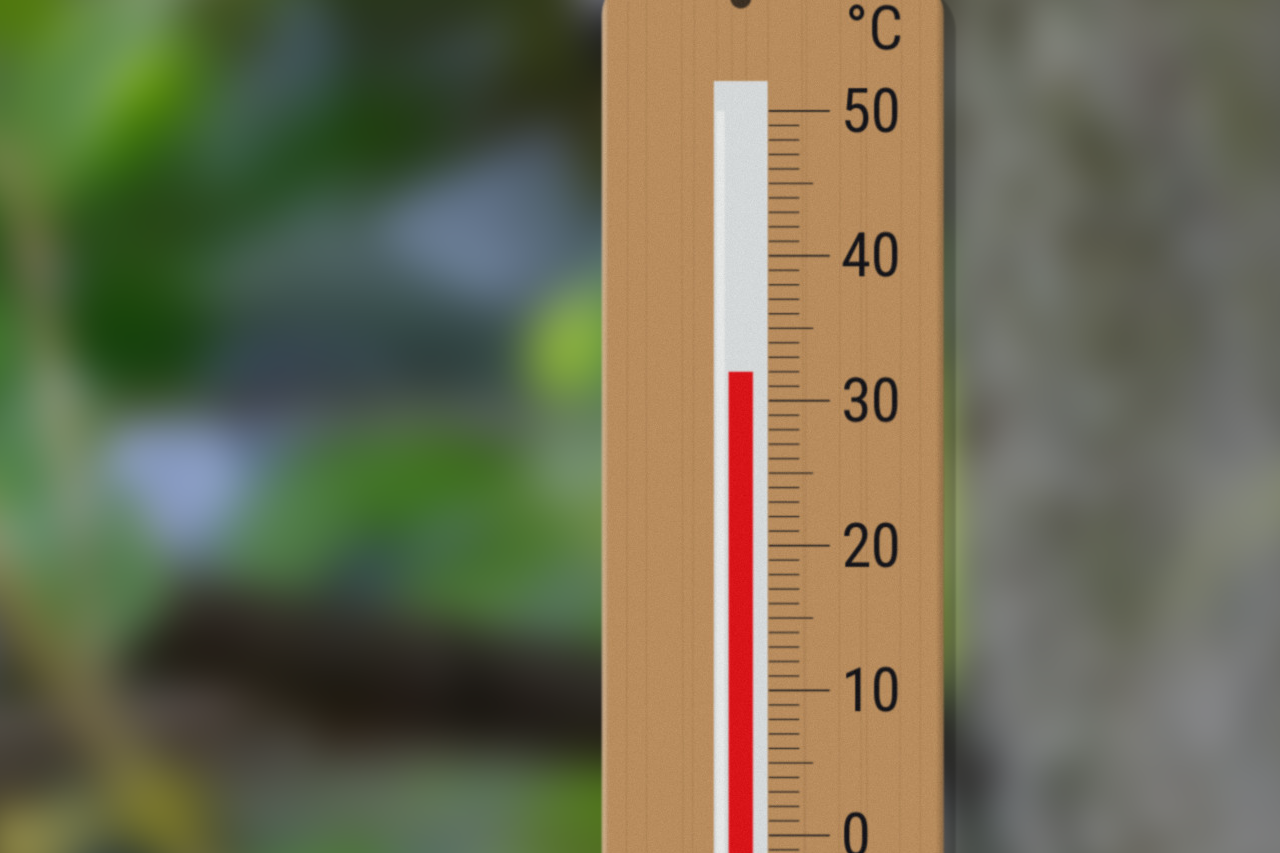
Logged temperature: 32; °C
